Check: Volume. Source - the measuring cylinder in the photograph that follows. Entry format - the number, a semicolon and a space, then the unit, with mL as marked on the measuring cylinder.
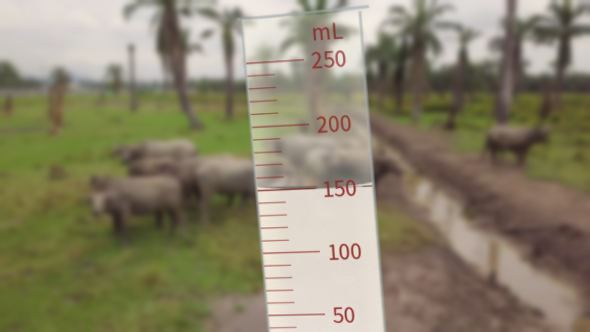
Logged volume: 150; mL
